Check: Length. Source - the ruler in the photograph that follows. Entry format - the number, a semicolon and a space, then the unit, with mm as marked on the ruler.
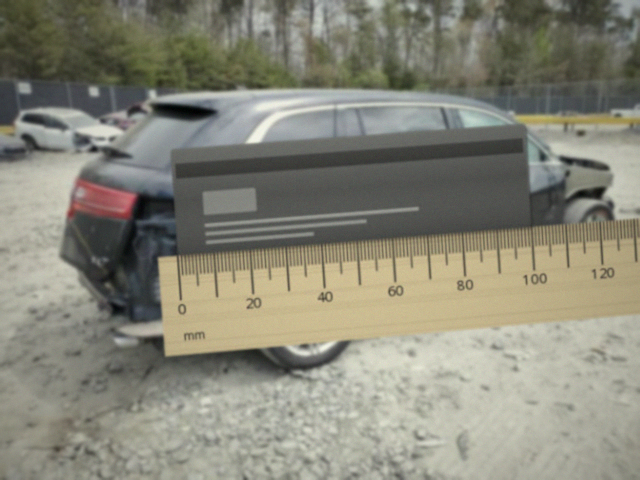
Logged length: 100; mm
